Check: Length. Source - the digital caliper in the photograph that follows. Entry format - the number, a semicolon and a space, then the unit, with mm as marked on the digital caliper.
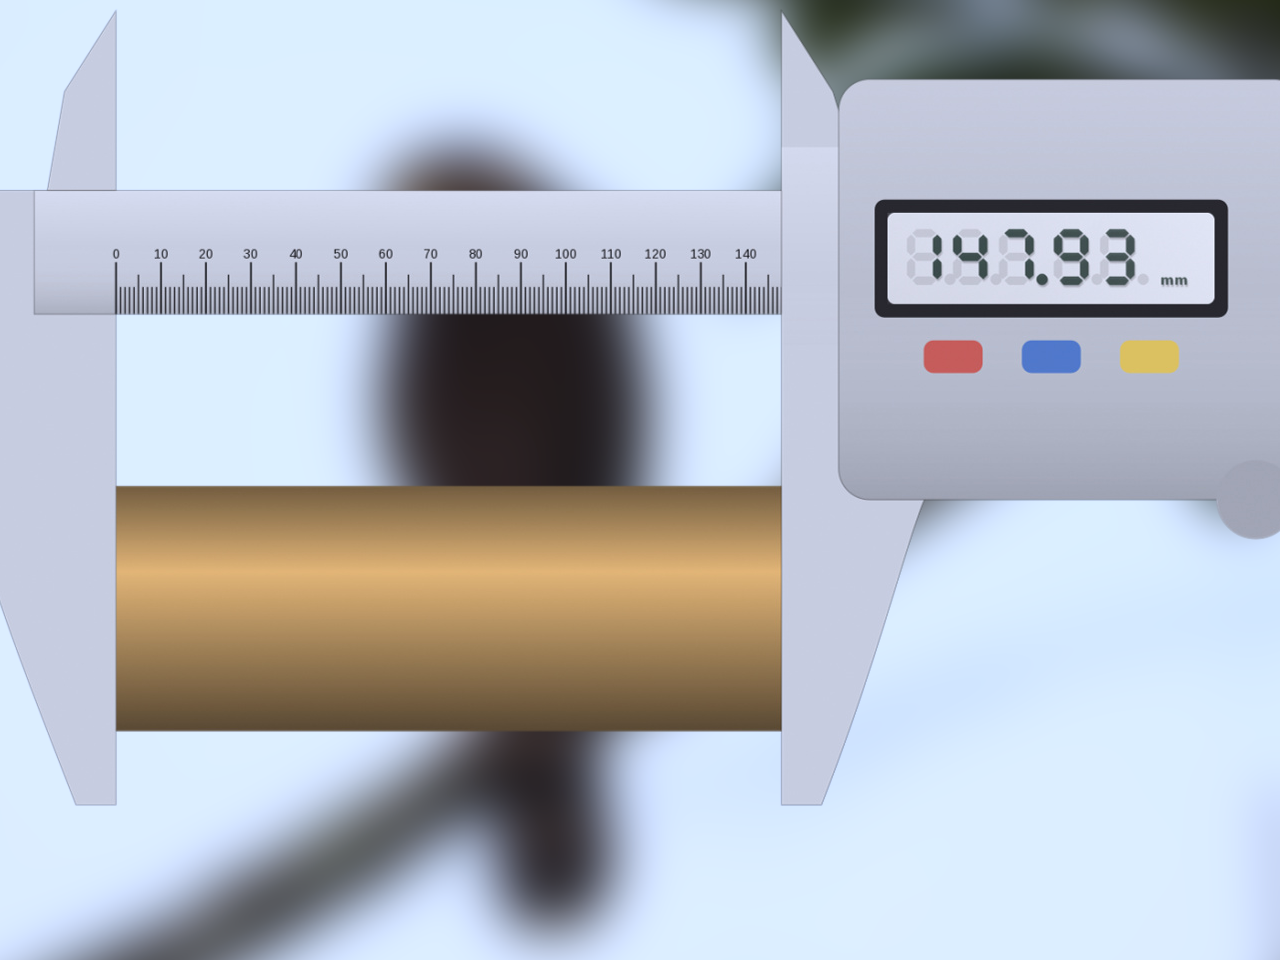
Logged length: 147.93; mm
